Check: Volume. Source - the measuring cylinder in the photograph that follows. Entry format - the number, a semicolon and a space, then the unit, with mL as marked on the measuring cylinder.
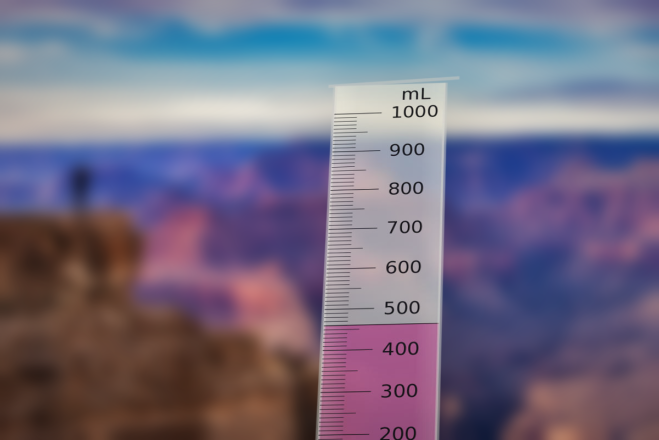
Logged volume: 460; mL
